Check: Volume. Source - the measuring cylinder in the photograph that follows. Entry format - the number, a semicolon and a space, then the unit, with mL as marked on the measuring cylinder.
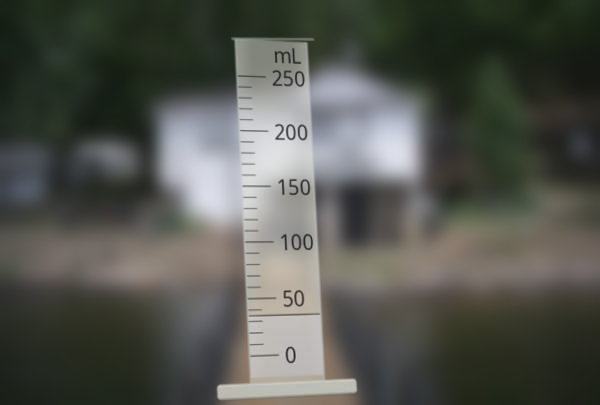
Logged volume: 35; mL
